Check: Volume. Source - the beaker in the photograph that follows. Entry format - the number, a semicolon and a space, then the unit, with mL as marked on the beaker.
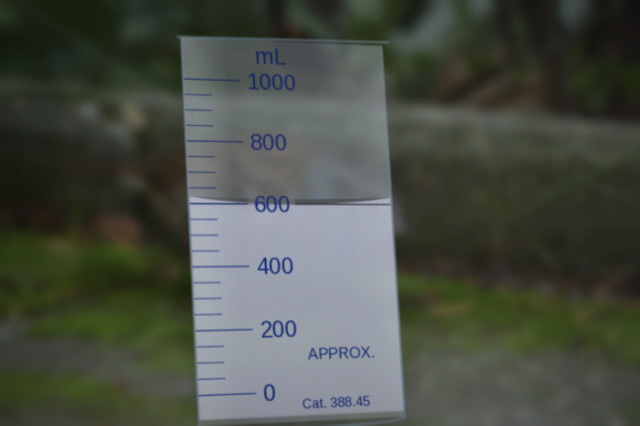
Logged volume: 600; mL
